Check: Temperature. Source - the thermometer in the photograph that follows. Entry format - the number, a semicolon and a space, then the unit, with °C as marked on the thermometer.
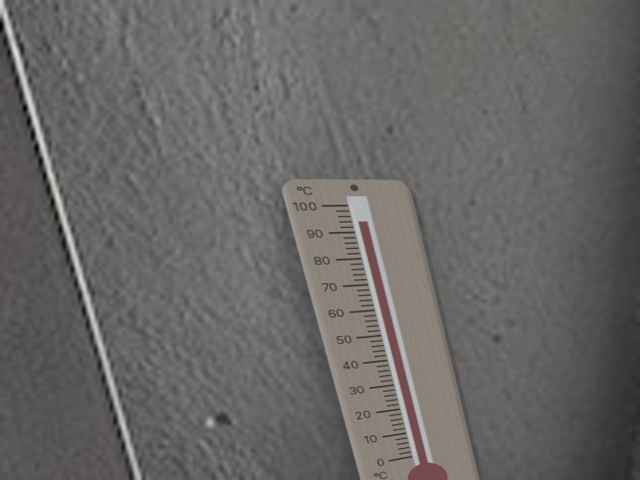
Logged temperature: 94; °C
